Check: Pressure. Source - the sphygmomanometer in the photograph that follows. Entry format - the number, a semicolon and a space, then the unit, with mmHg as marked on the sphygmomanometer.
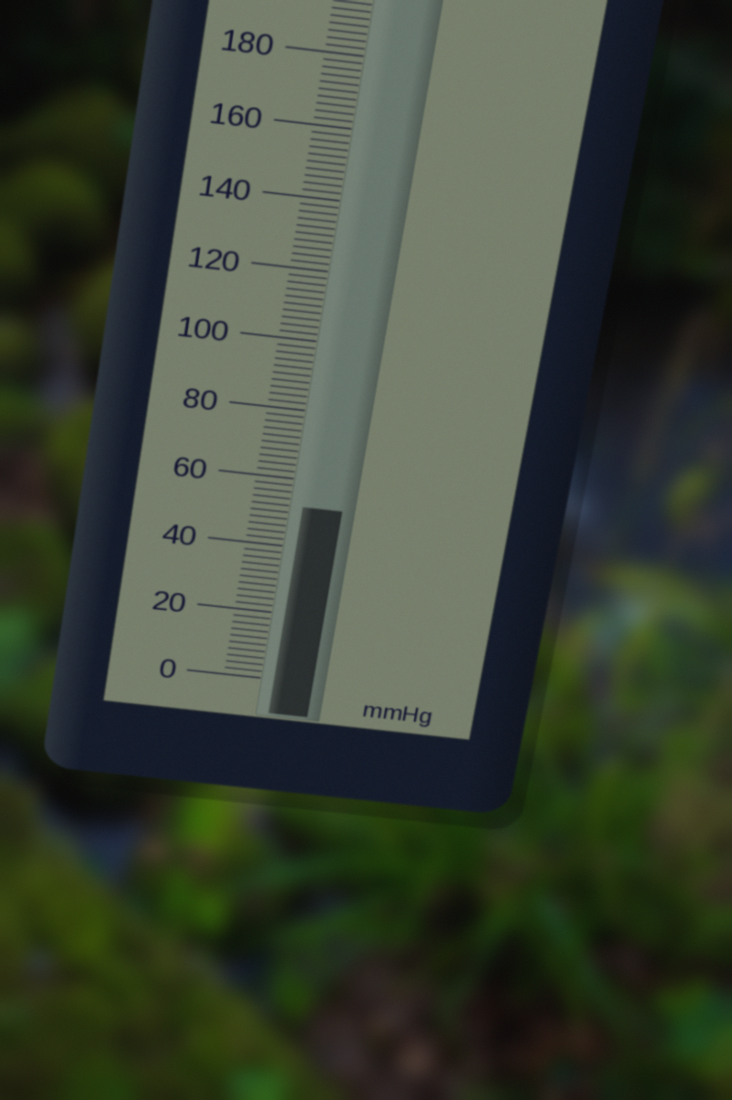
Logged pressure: 52; mmHg
